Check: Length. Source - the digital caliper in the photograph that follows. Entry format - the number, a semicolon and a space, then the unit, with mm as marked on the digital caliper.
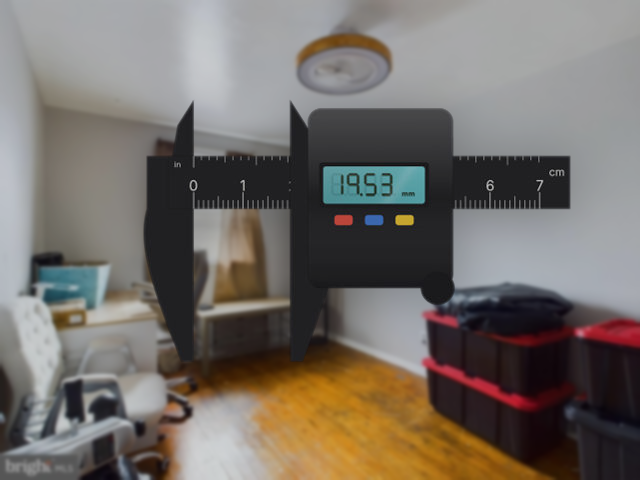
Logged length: 19.53; mm
